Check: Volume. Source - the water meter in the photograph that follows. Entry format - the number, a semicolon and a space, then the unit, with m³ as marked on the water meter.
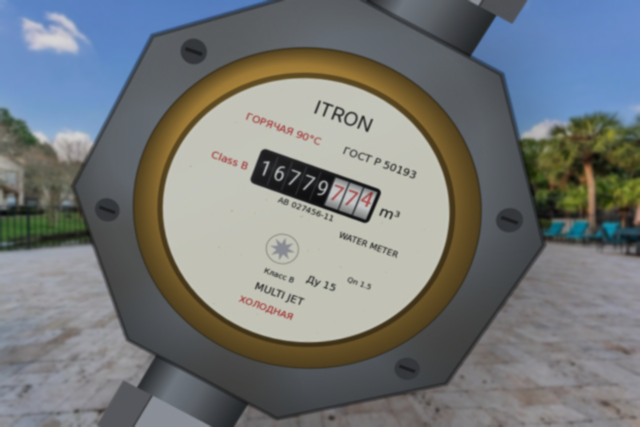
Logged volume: 16779.774; m³
